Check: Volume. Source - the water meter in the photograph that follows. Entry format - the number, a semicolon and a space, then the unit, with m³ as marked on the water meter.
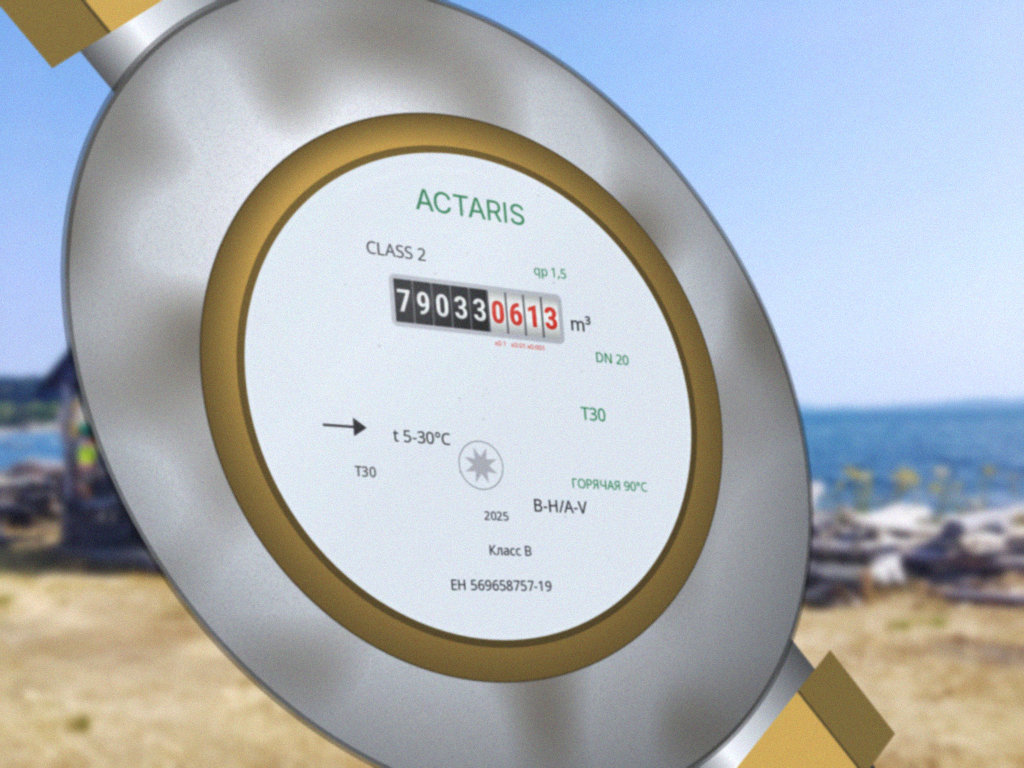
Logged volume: 79033.0613; m³
